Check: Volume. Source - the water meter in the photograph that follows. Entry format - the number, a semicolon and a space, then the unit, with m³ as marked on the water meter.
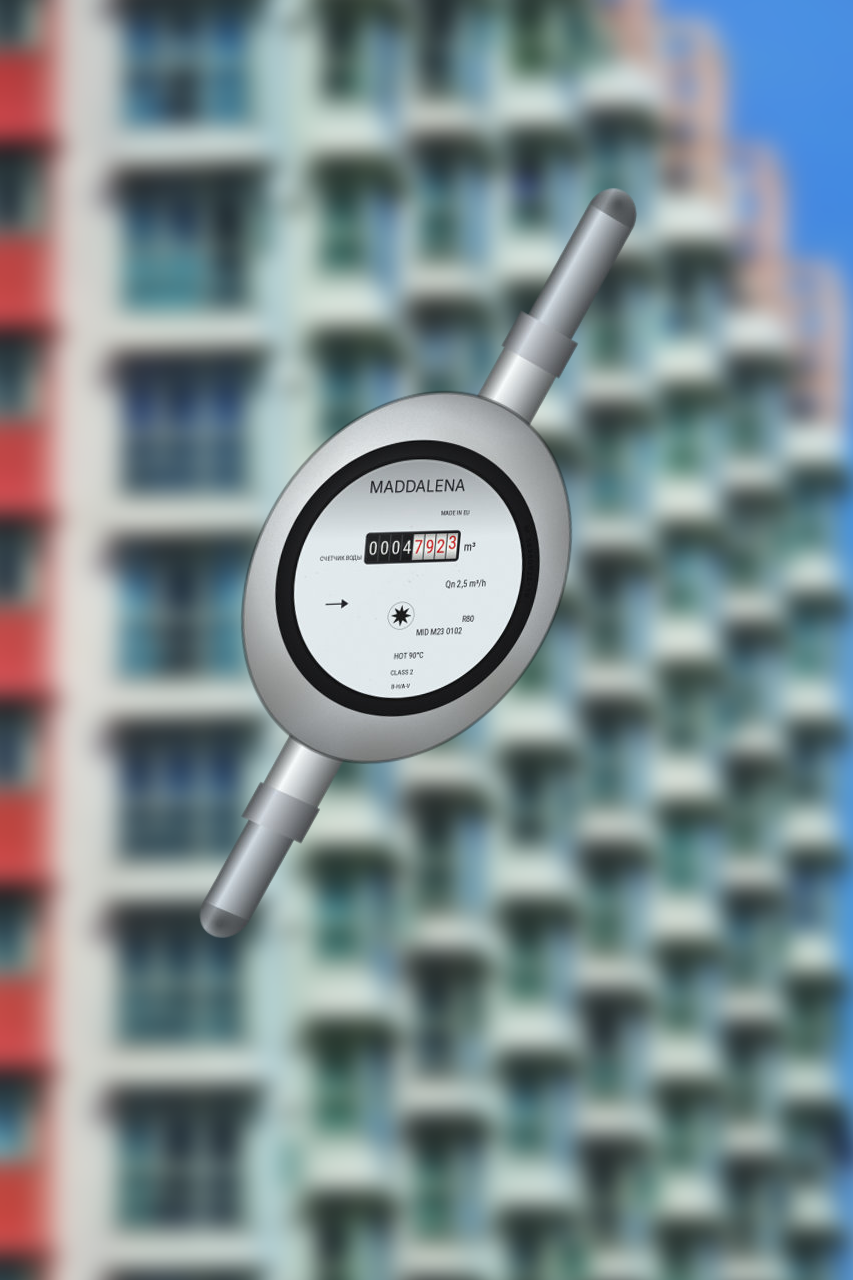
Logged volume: 4.7923; m³
